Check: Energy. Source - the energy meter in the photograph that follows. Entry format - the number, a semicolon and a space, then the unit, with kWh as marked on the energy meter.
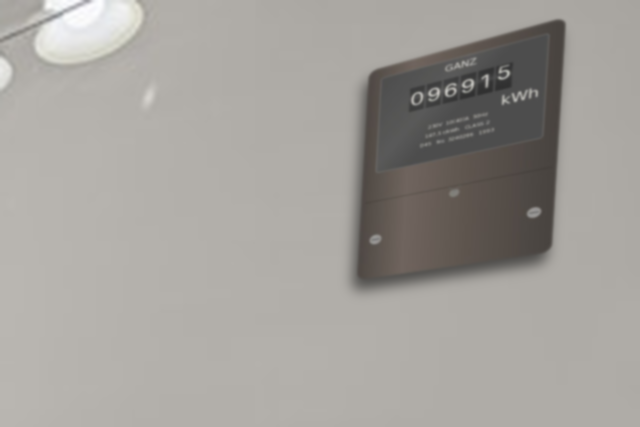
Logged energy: 96915; kWh
